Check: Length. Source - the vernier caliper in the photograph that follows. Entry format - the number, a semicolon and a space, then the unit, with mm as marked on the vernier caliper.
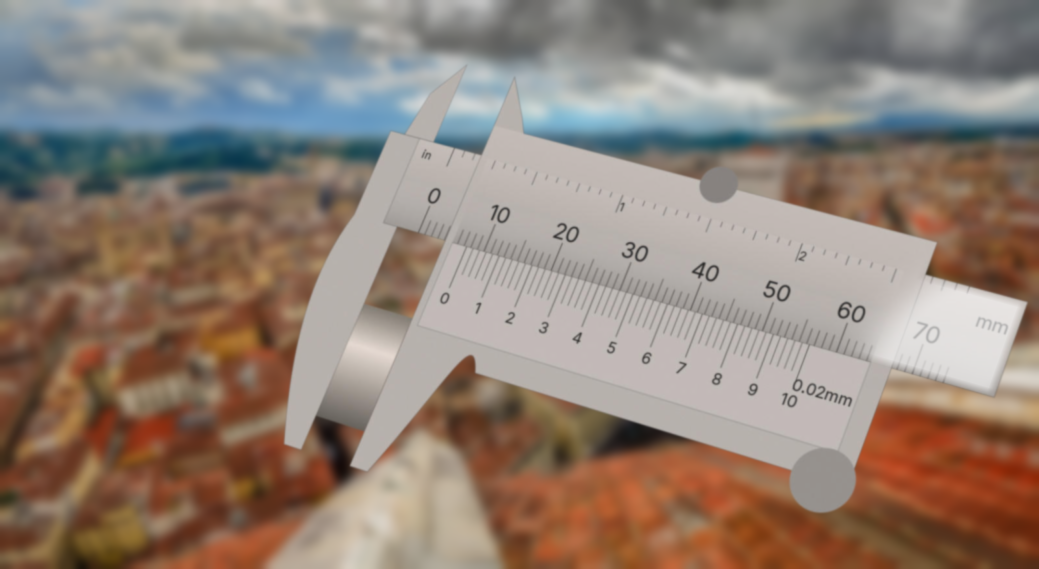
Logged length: 7.4; mm
